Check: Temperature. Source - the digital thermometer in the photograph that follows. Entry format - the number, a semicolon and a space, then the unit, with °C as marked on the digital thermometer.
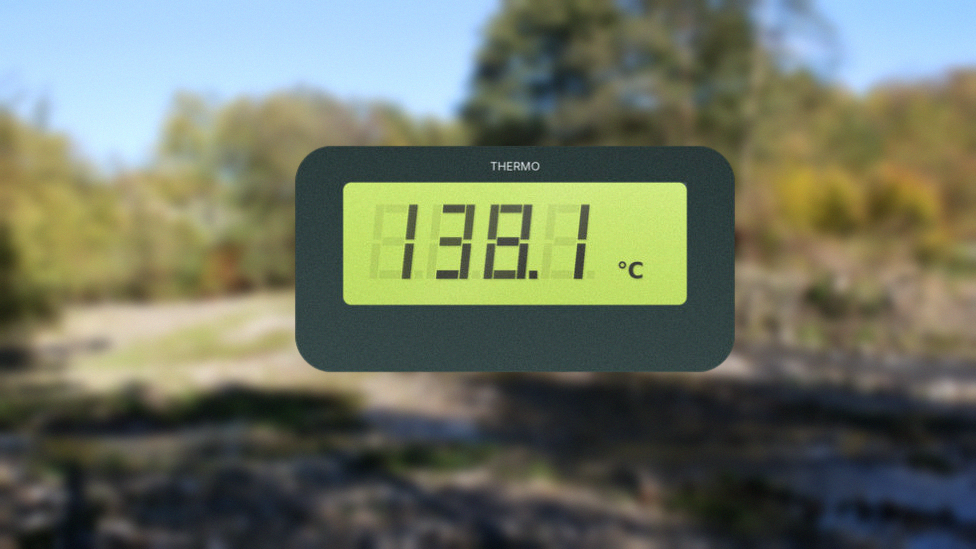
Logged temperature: 138.1; °C
